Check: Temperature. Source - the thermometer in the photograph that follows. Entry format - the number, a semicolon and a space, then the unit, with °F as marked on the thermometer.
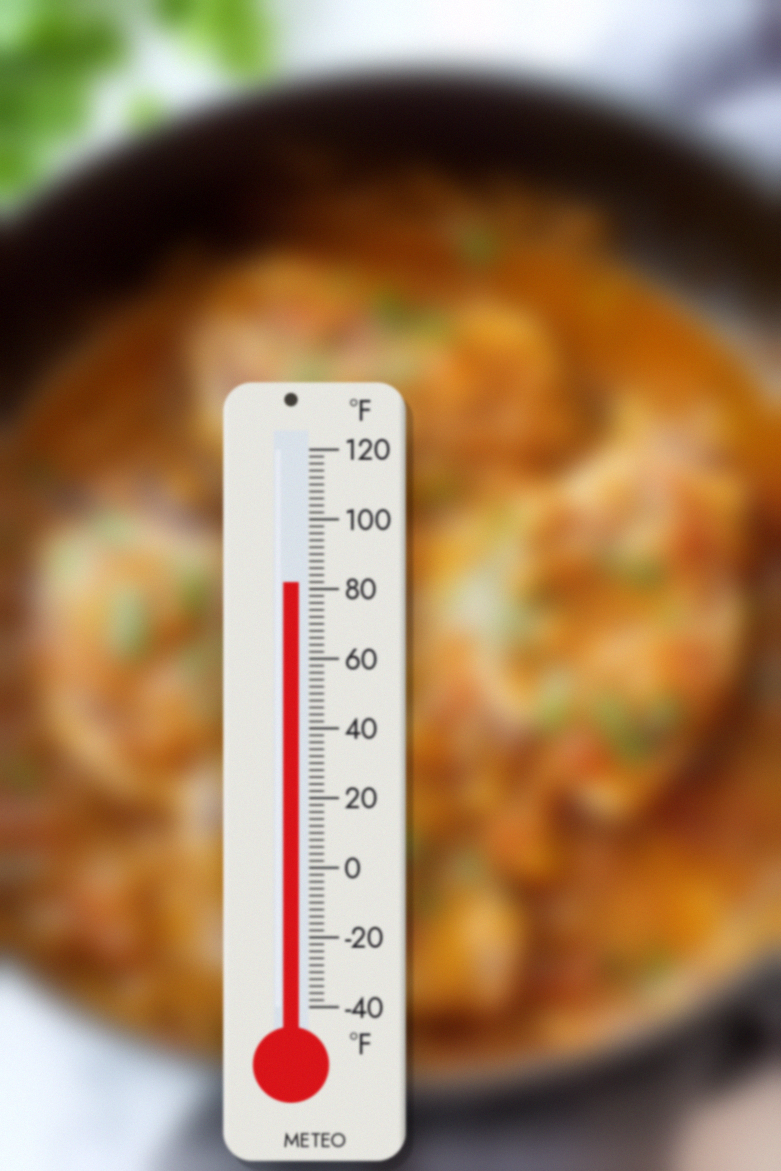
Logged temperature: 82; °F
